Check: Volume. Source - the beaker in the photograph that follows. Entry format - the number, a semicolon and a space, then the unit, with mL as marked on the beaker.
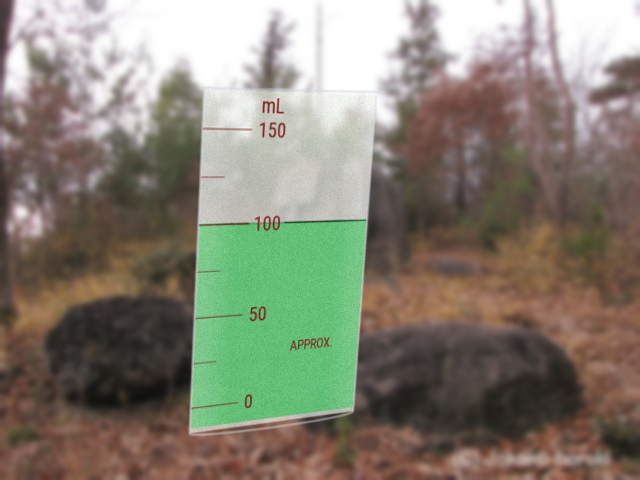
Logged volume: 100; mL
